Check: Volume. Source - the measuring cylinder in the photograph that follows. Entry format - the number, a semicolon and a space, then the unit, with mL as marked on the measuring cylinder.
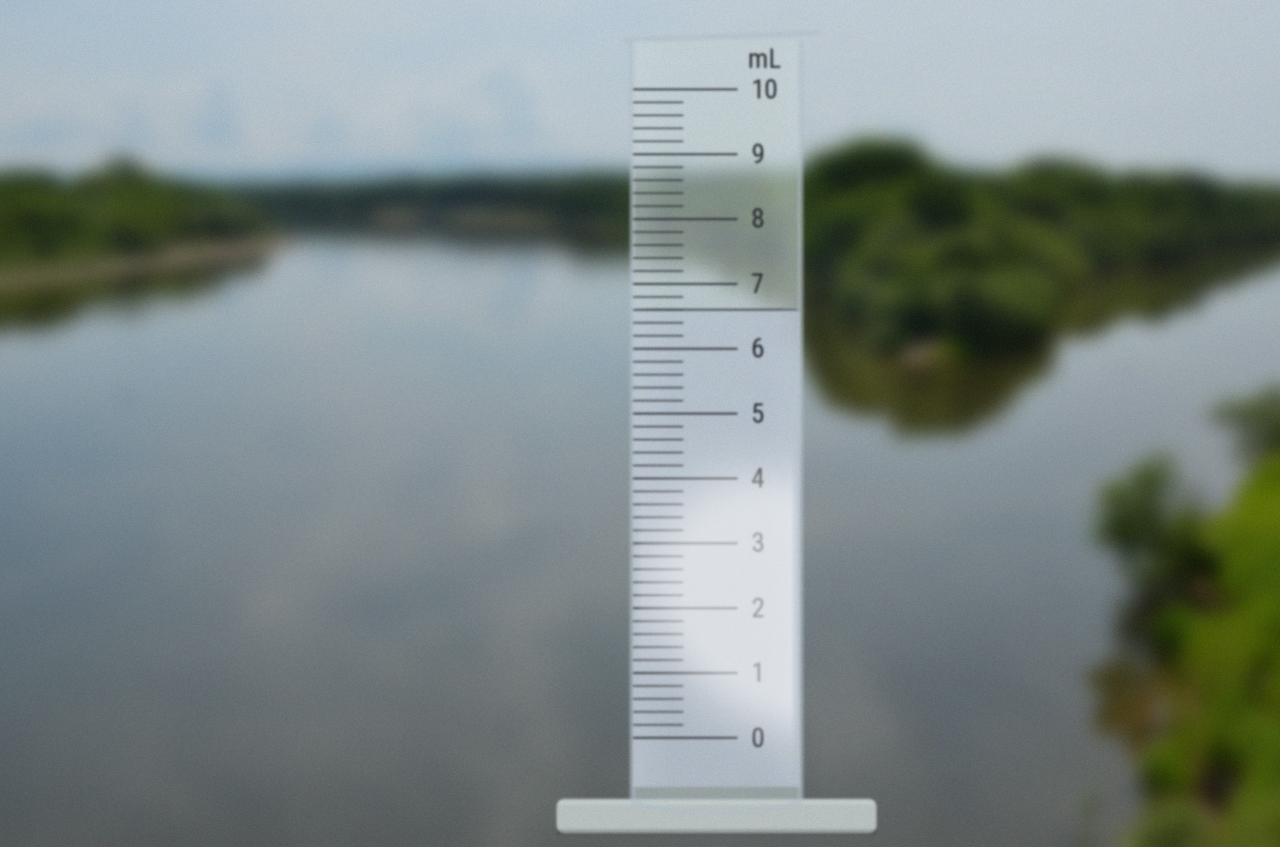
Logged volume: 6.6; mL
